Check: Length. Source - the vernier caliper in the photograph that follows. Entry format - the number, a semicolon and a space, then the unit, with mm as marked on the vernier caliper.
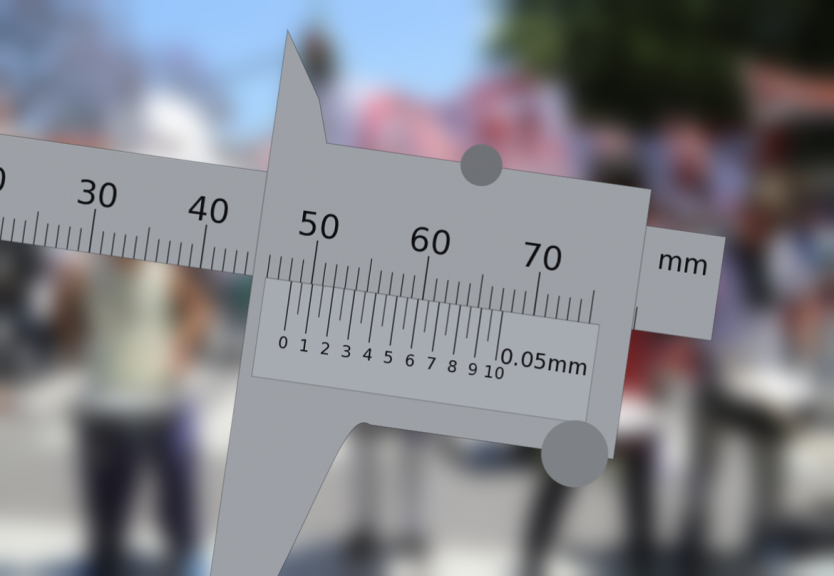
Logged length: 48.2; mm
